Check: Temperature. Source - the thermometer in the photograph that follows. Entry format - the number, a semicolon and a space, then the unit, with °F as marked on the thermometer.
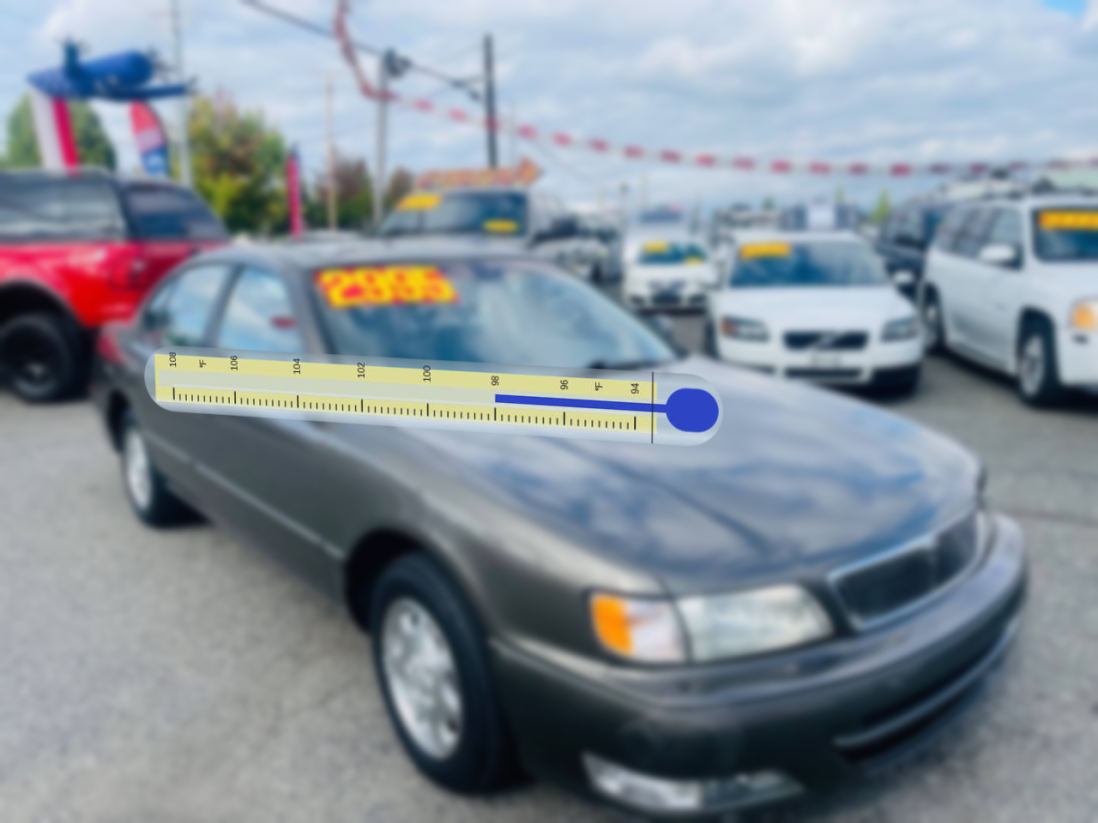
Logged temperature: 98; °F
